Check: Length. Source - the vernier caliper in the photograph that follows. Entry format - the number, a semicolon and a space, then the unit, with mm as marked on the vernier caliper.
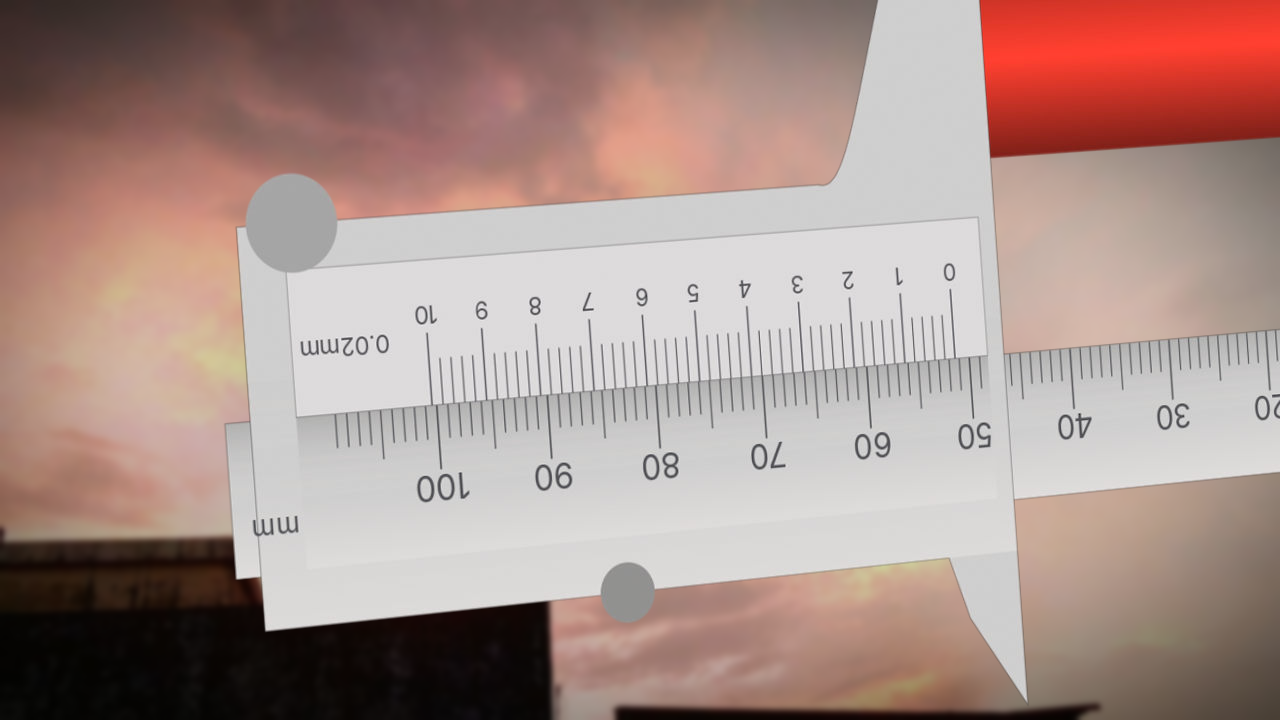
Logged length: 51.4; mm
